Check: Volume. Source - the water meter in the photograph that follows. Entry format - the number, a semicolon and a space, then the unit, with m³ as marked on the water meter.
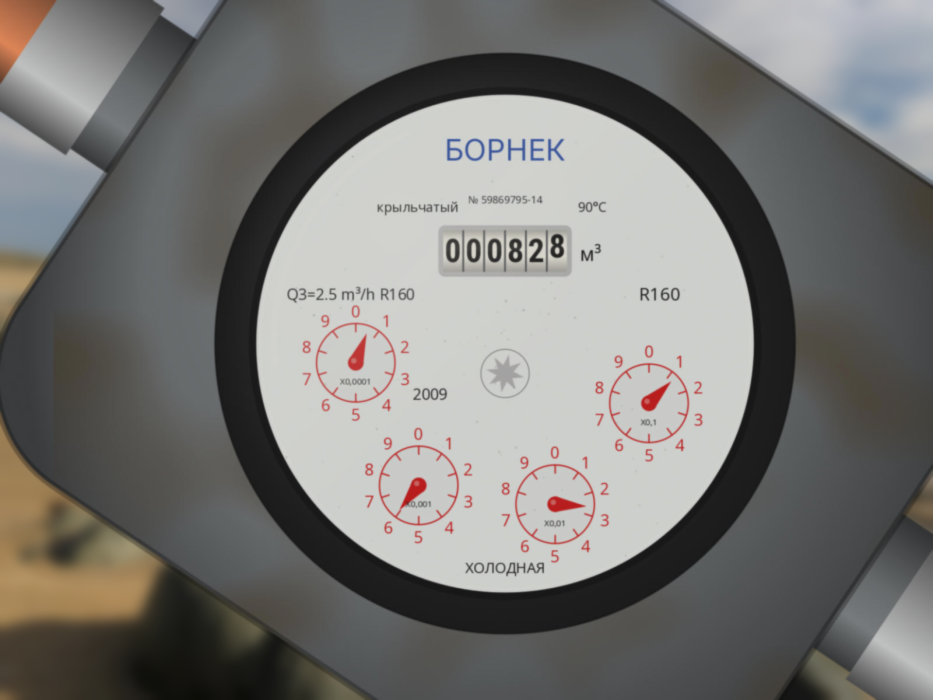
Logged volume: 828.1260; m³
